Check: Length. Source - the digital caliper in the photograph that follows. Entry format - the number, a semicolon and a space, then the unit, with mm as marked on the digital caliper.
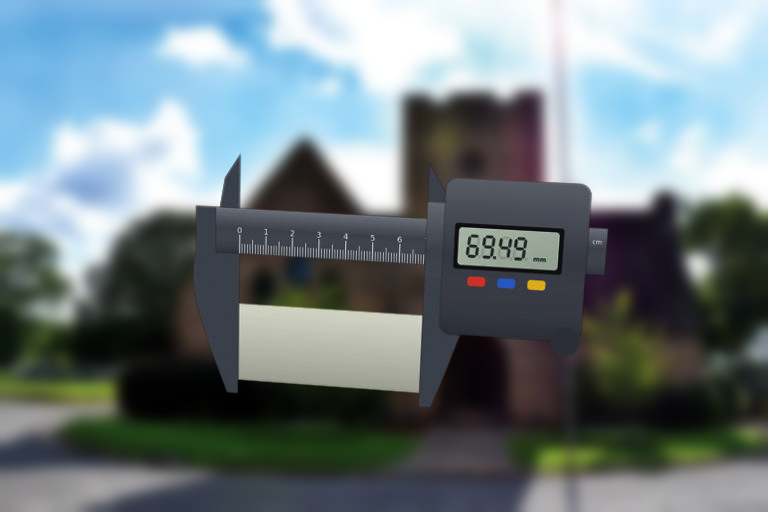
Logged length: 69.49; mm
